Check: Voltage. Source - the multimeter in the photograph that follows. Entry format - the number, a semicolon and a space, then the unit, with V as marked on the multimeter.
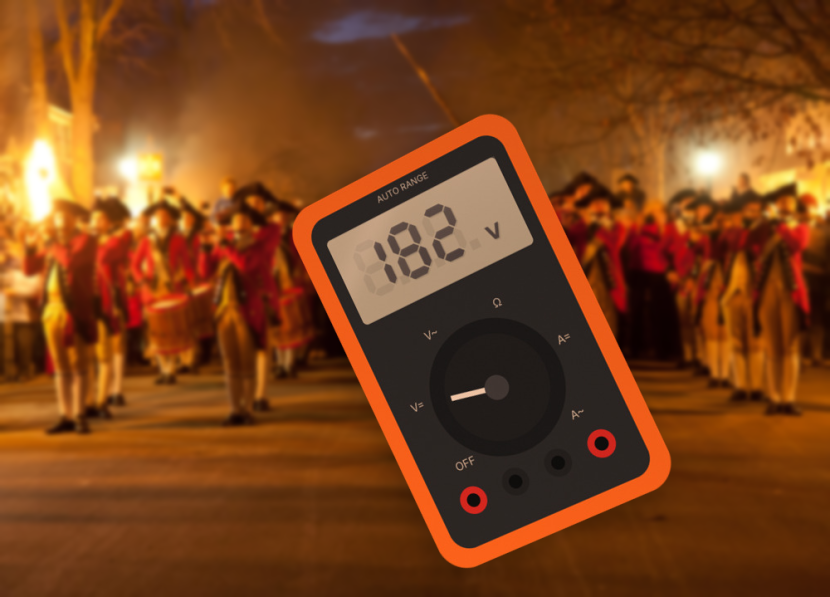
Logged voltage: 182; V
